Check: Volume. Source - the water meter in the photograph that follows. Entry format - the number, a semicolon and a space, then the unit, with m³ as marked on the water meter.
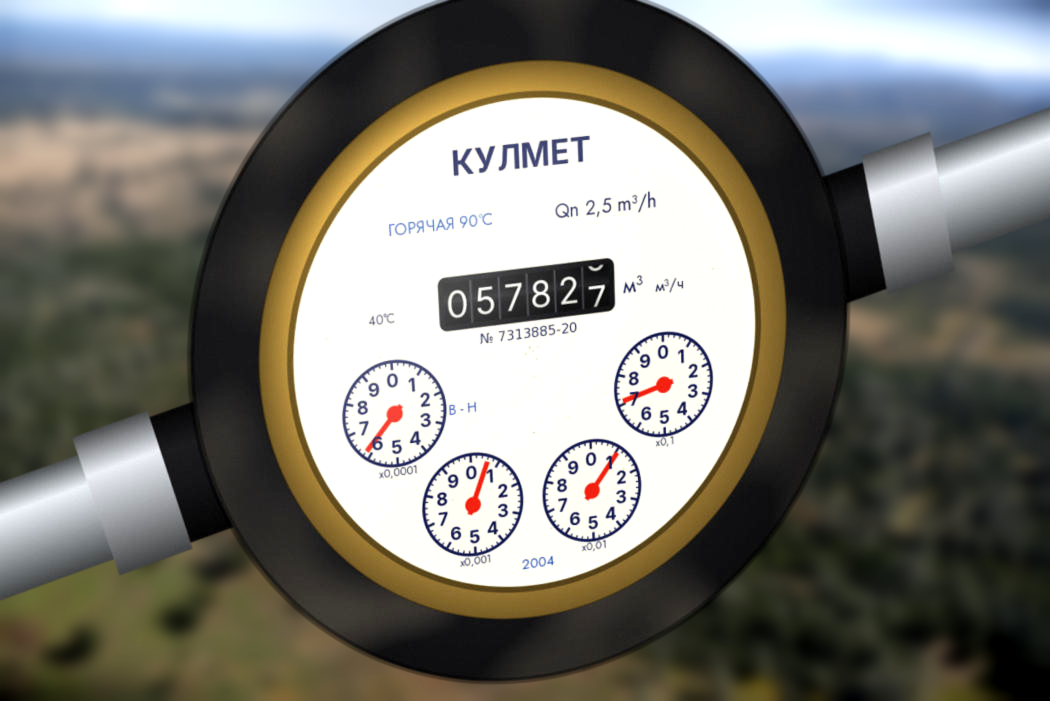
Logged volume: 57826.7106; m³
